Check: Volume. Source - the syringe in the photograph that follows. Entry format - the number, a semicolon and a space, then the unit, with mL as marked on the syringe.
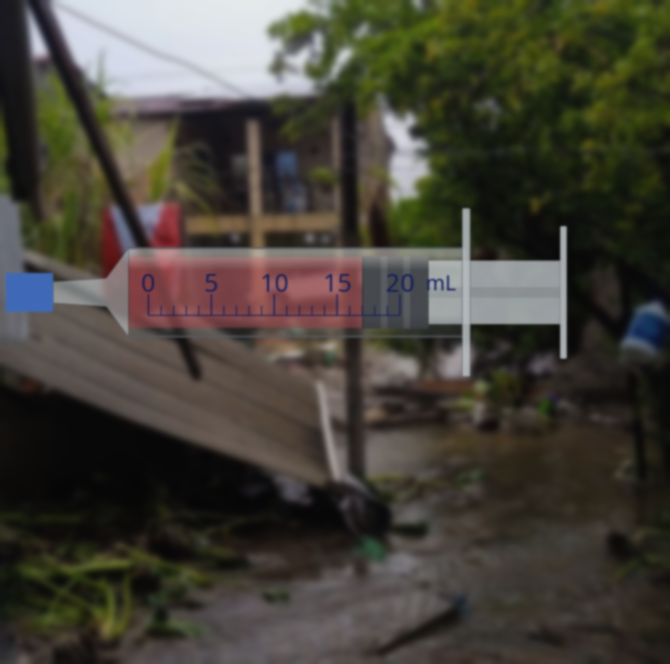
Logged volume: 17; mL
